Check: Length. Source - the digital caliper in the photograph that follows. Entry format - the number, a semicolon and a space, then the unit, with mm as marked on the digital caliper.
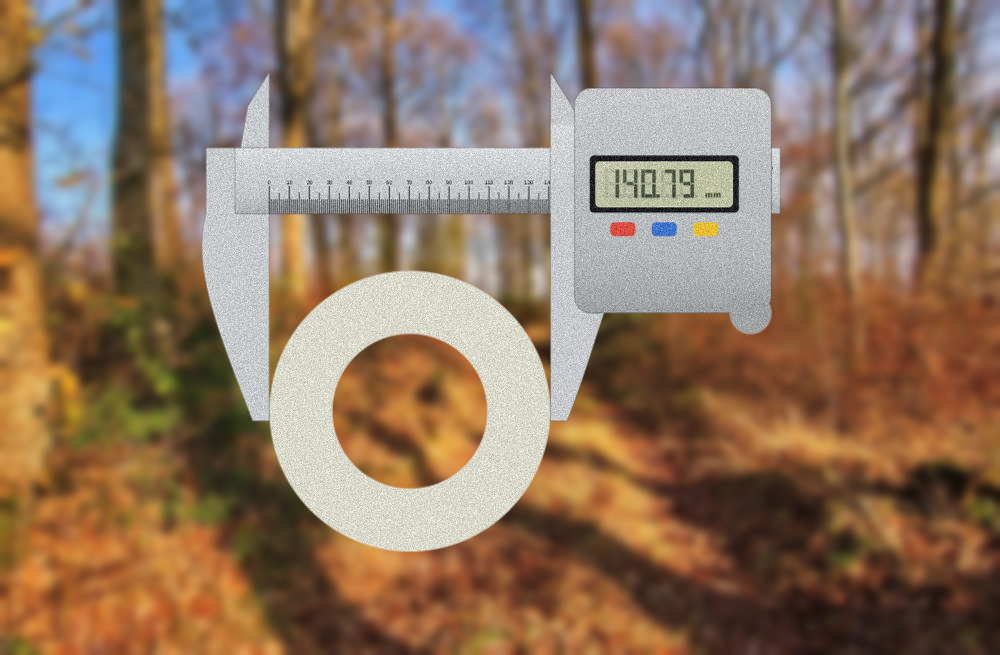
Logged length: 140.79; mm
